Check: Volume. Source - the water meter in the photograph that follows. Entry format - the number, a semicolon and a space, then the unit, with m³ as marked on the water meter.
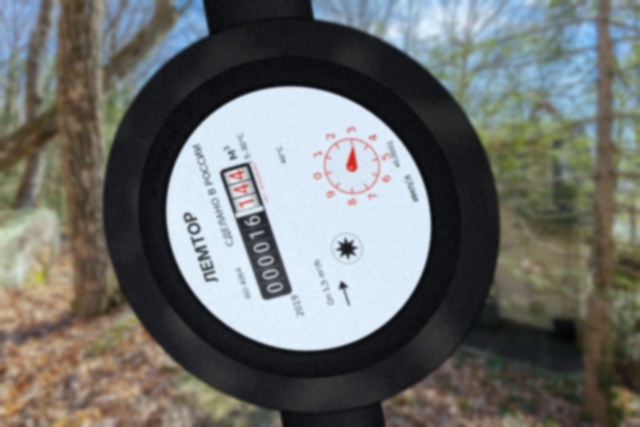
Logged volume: 16.1443; m³
